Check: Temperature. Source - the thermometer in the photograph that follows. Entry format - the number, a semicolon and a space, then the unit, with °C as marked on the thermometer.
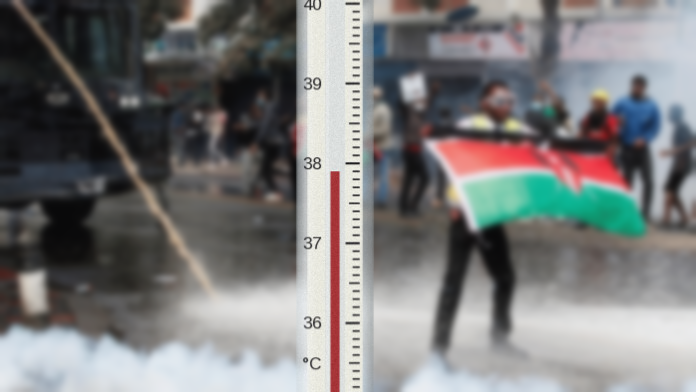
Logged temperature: 37.9; °C
